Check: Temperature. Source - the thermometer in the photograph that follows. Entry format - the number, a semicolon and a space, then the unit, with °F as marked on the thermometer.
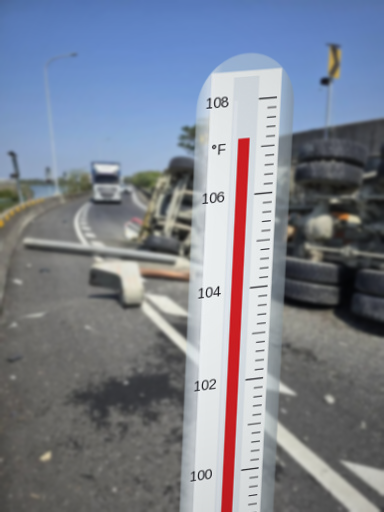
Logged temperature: 107.2; °F
